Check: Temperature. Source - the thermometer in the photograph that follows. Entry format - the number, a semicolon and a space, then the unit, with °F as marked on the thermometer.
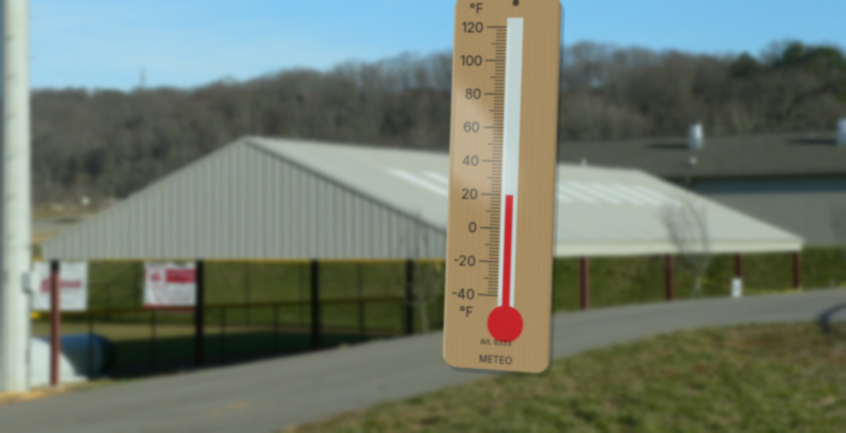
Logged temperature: 20; °F
